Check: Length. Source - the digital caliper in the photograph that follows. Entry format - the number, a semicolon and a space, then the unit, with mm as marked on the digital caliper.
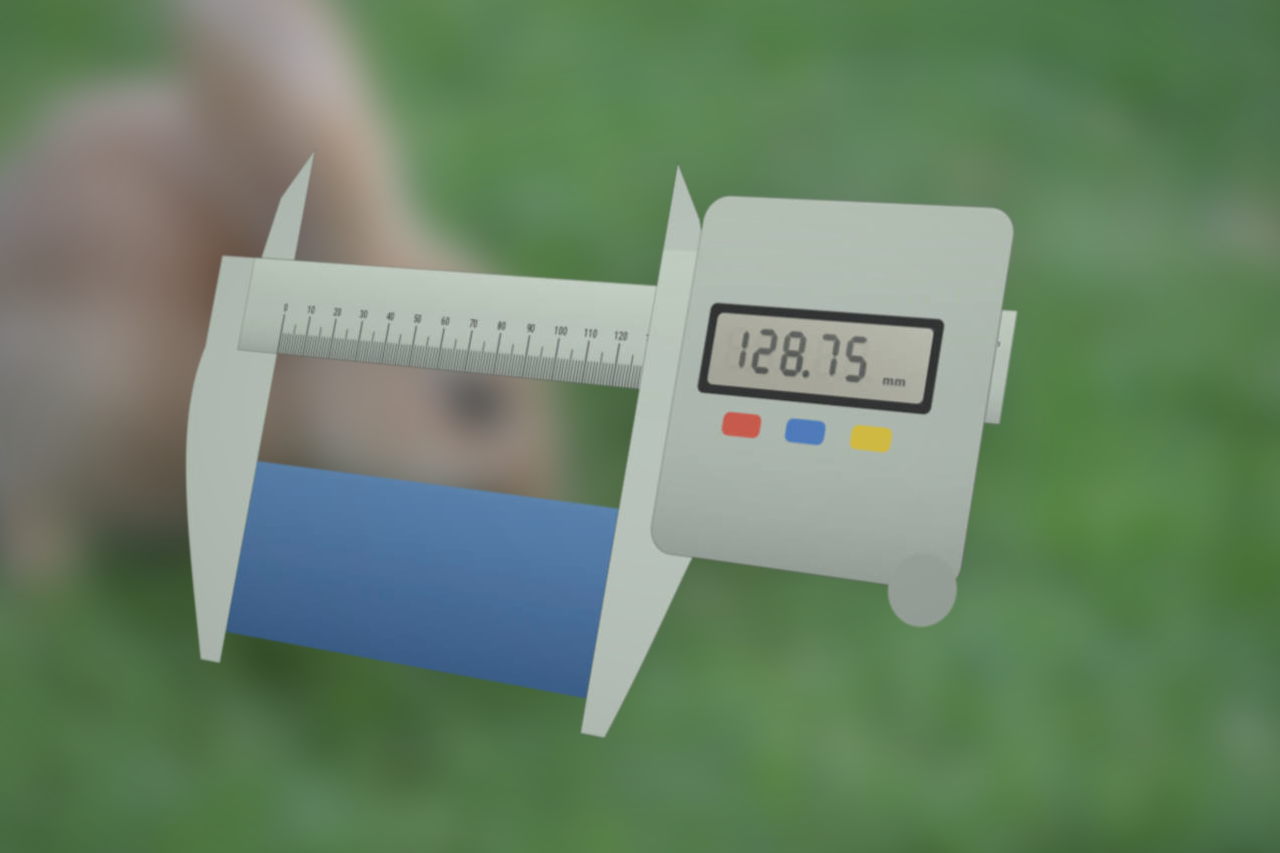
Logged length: 128.75; mm
